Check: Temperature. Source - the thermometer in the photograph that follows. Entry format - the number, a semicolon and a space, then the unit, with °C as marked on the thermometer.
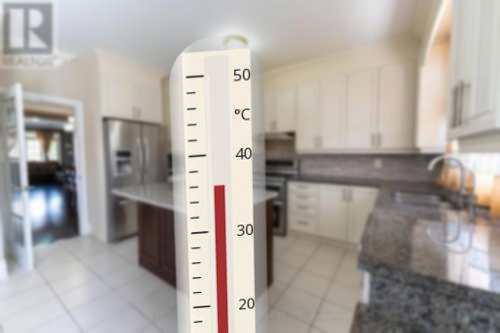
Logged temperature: 36; °C
